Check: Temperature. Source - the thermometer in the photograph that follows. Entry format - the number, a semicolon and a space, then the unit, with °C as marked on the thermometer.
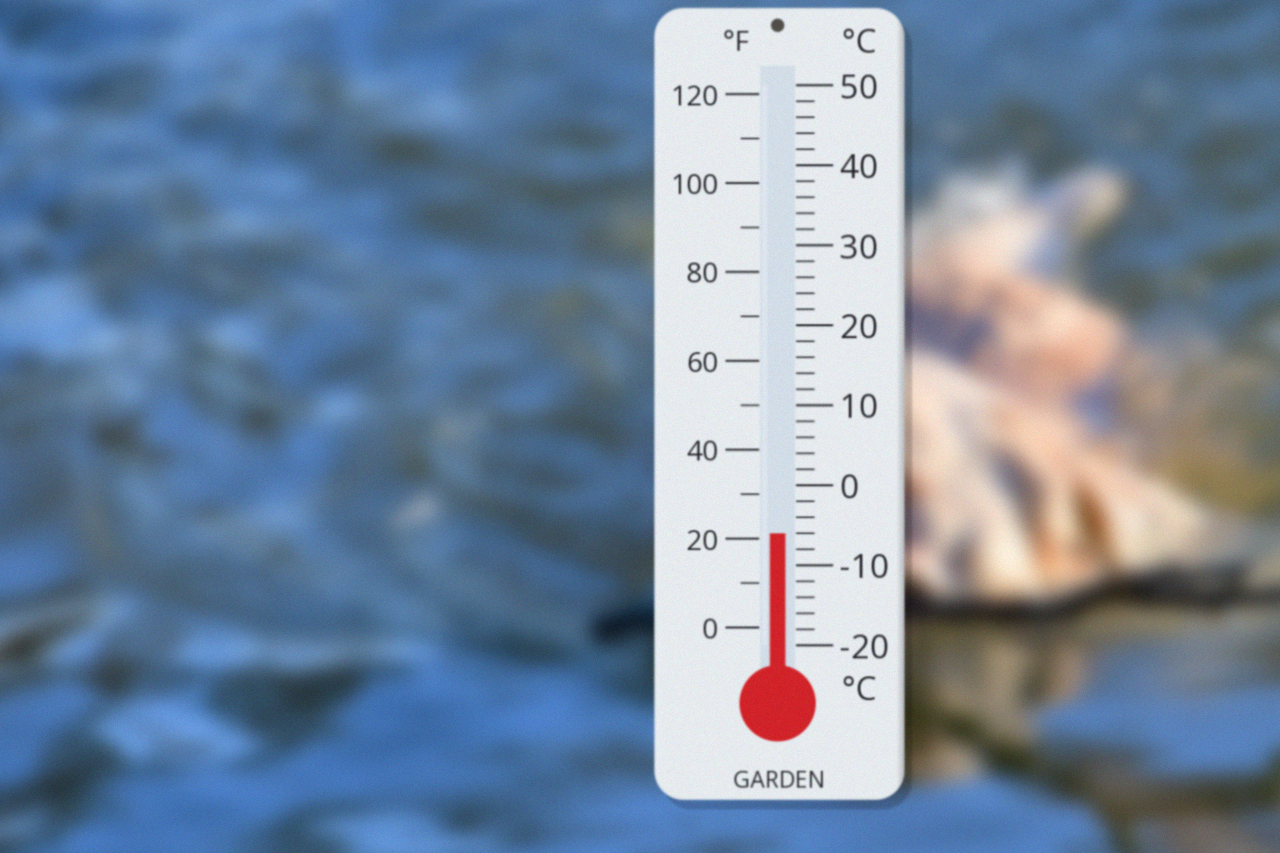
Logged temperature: -6; °C
